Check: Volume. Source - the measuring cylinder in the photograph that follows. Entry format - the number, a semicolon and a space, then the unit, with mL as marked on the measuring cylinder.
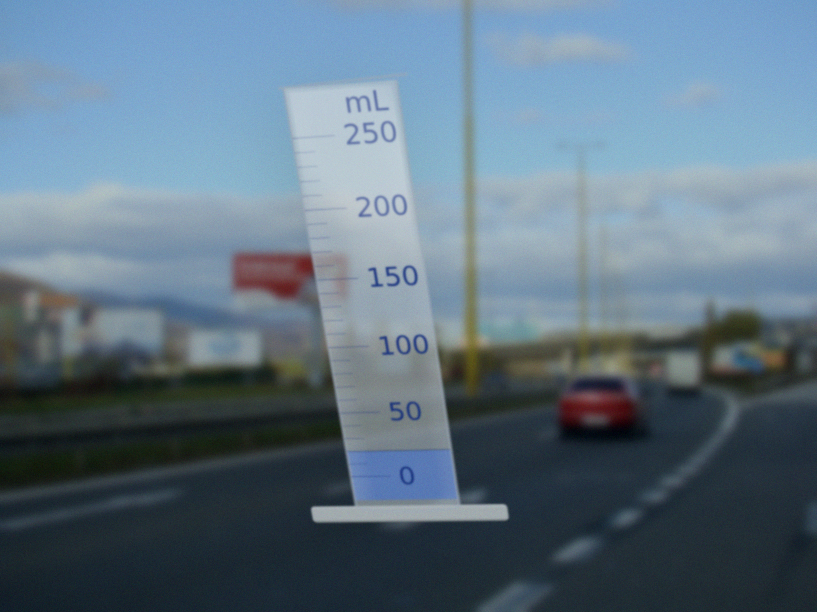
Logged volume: 20; mL
